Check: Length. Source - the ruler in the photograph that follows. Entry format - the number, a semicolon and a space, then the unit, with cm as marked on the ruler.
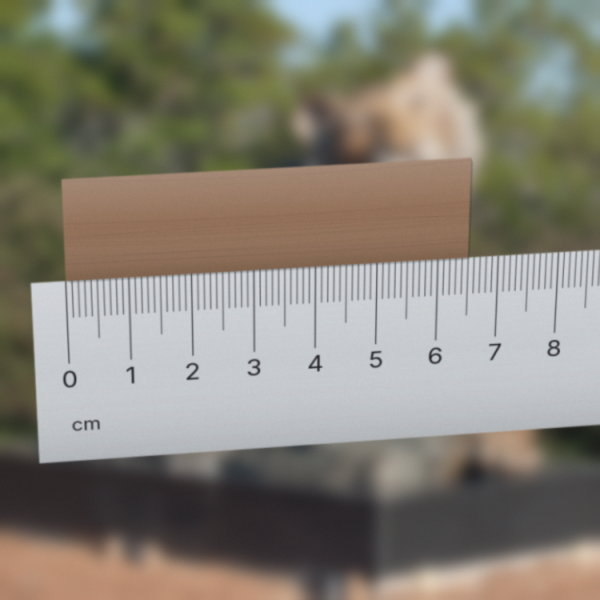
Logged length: 6.5; cm
